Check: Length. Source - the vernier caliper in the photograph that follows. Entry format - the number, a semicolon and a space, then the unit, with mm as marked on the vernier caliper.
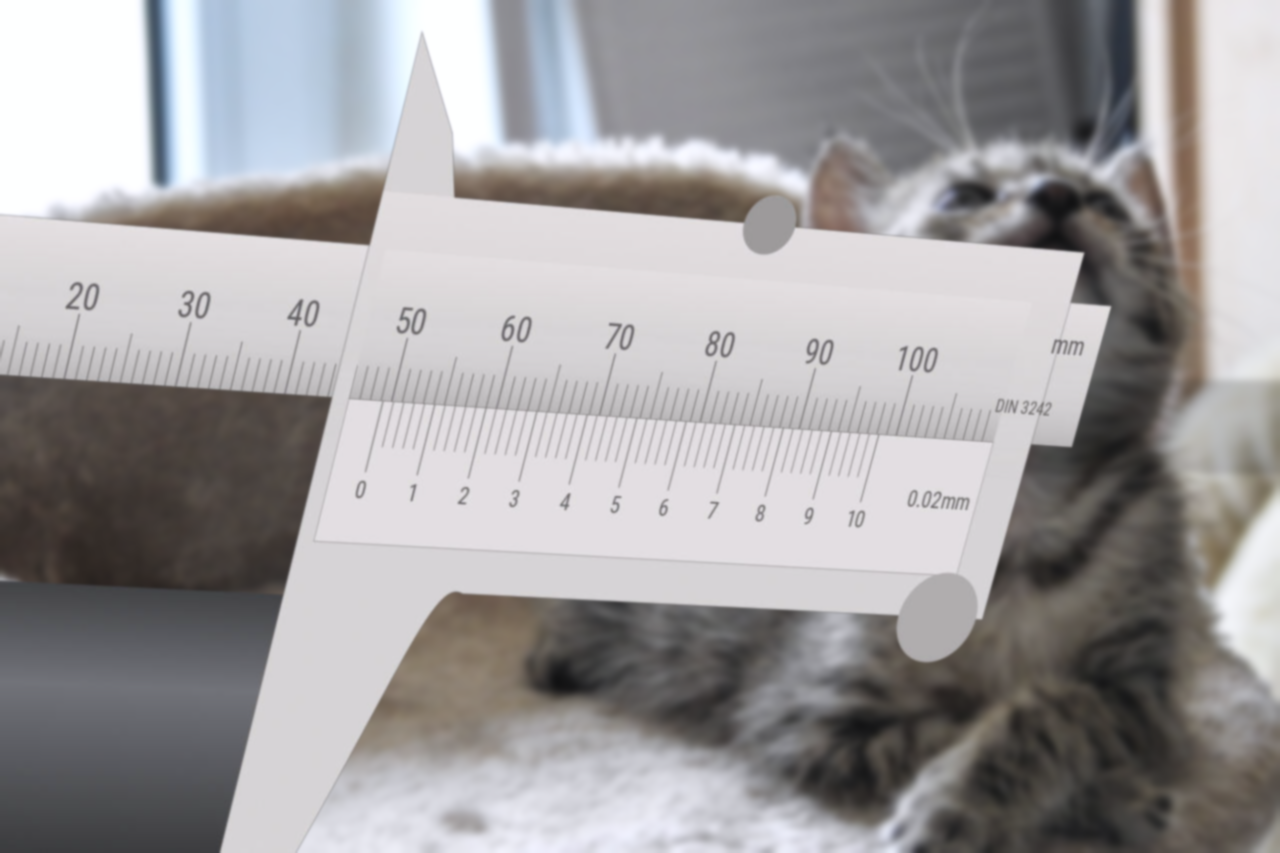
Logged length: 49.2; mm
